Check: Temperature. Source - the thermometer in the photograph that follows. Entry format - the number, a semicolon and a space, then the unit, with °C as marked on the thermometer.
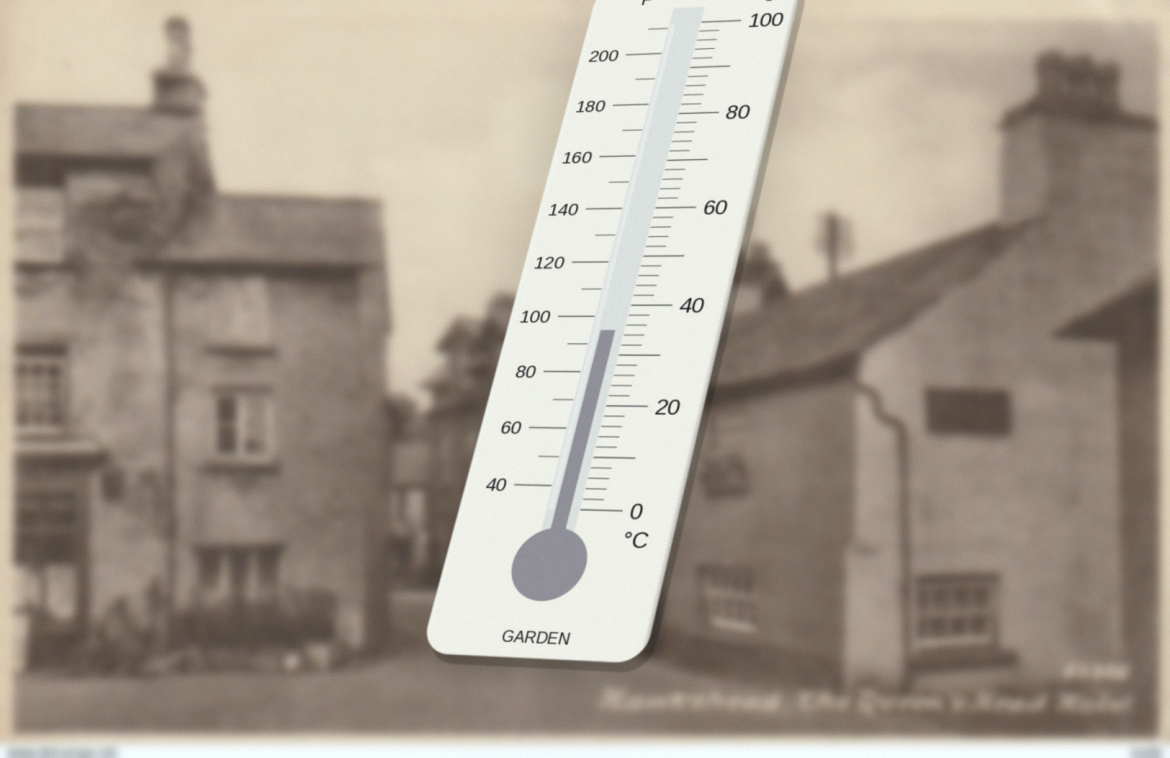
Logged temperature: 35; °C
